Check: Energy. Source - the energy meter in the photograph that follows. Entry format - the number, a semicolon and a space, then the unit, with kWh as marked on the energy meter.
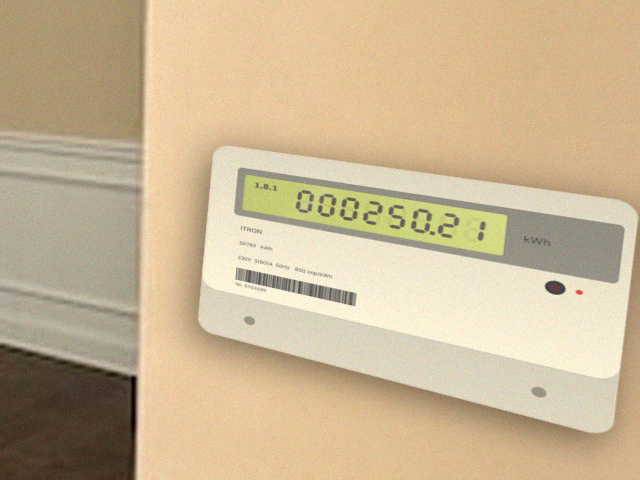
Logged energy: 250.21; kWh
